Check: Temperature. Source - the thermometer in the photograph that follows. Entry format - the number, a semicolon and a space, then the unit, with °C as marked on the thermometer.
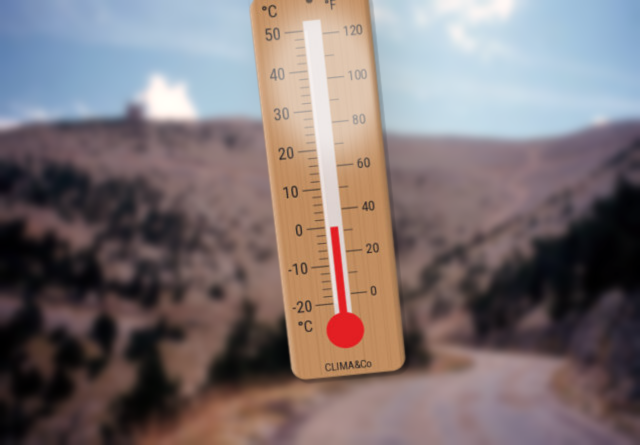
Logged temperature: 0; °C
